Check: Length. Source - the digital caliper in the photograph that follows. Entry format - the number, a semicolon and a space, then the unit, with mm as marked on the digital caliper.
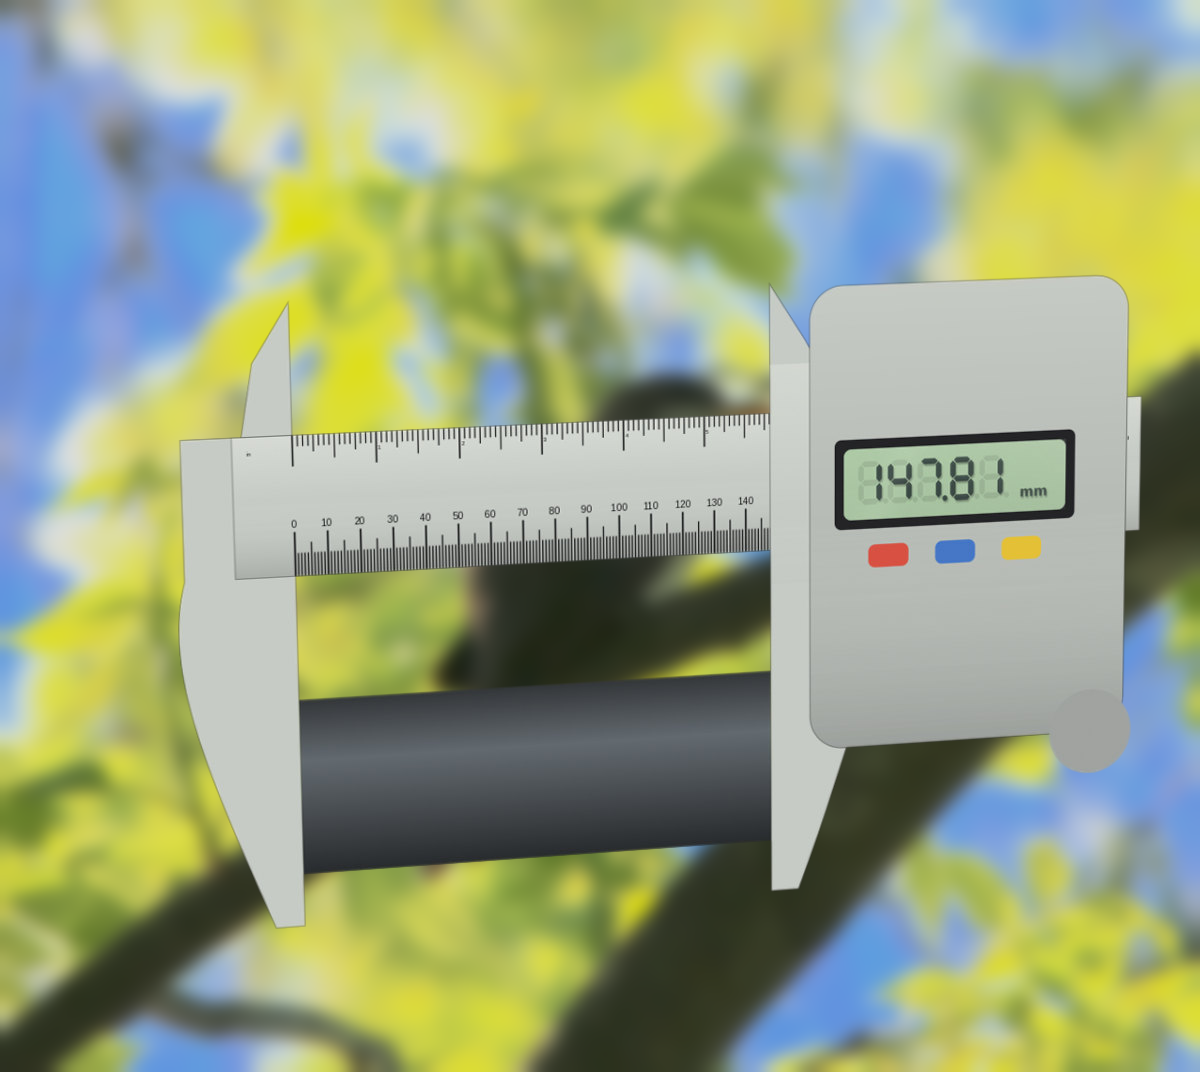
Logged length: 147.81; mm
